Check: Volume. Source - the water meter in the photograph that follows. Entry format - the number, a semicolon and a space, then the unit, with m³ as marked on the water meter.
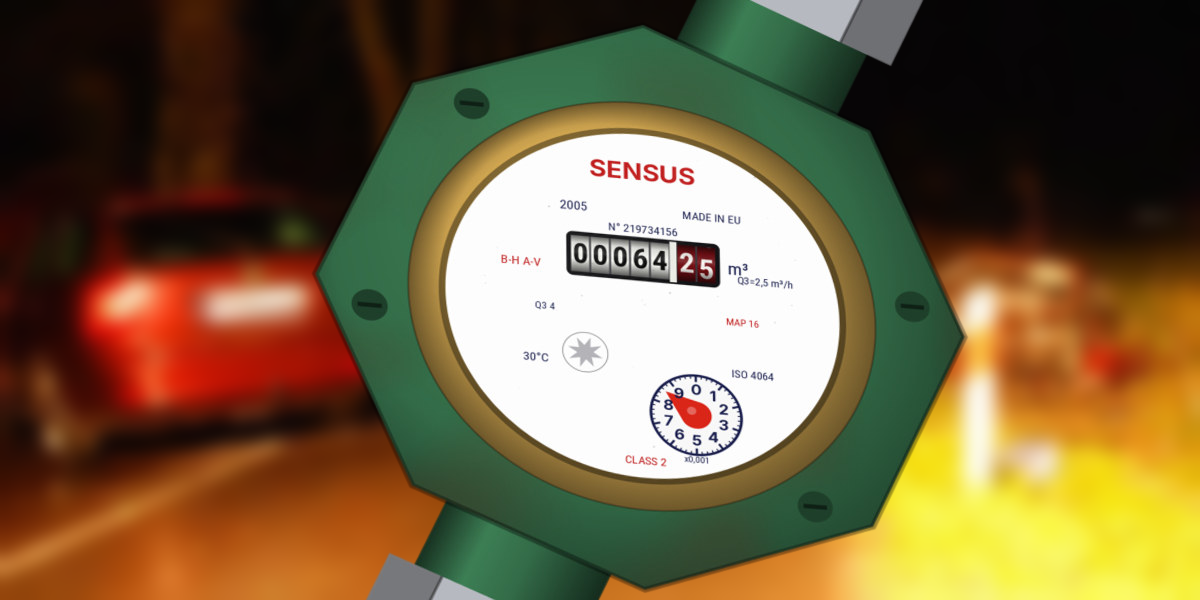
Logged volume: 64.248; m³
